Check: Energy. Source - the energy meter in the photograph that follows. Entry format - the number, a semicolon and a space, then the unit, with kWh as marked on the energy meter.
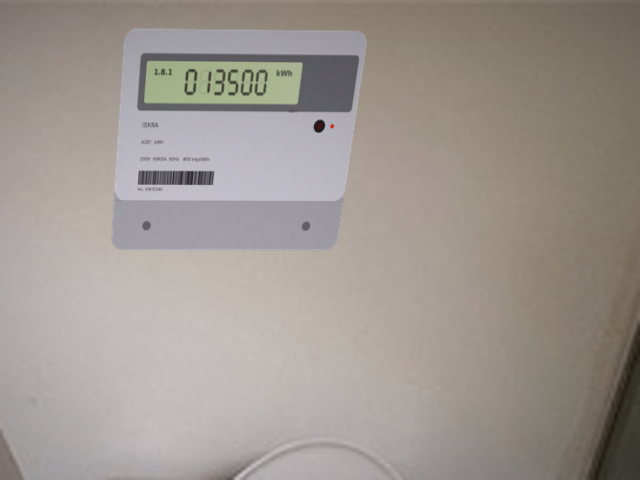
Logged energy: 13500; kWh
